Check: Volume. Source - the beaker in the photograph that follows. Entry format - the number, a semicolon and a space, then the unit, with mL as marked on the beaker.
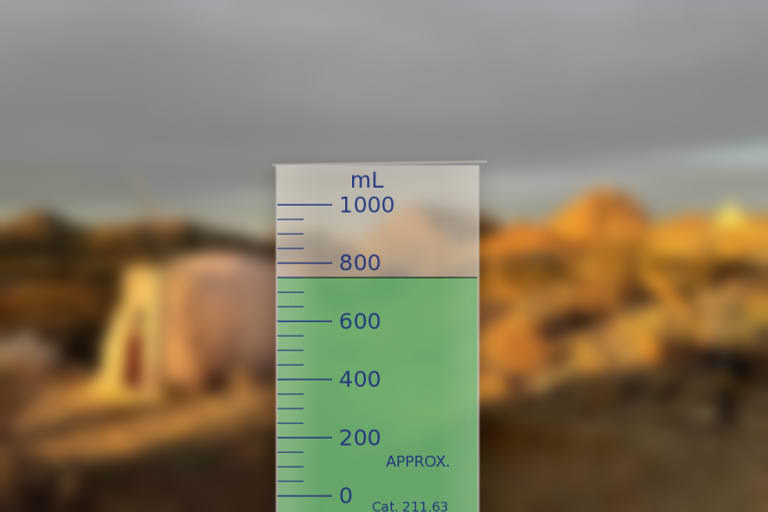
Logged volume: 750; mL
